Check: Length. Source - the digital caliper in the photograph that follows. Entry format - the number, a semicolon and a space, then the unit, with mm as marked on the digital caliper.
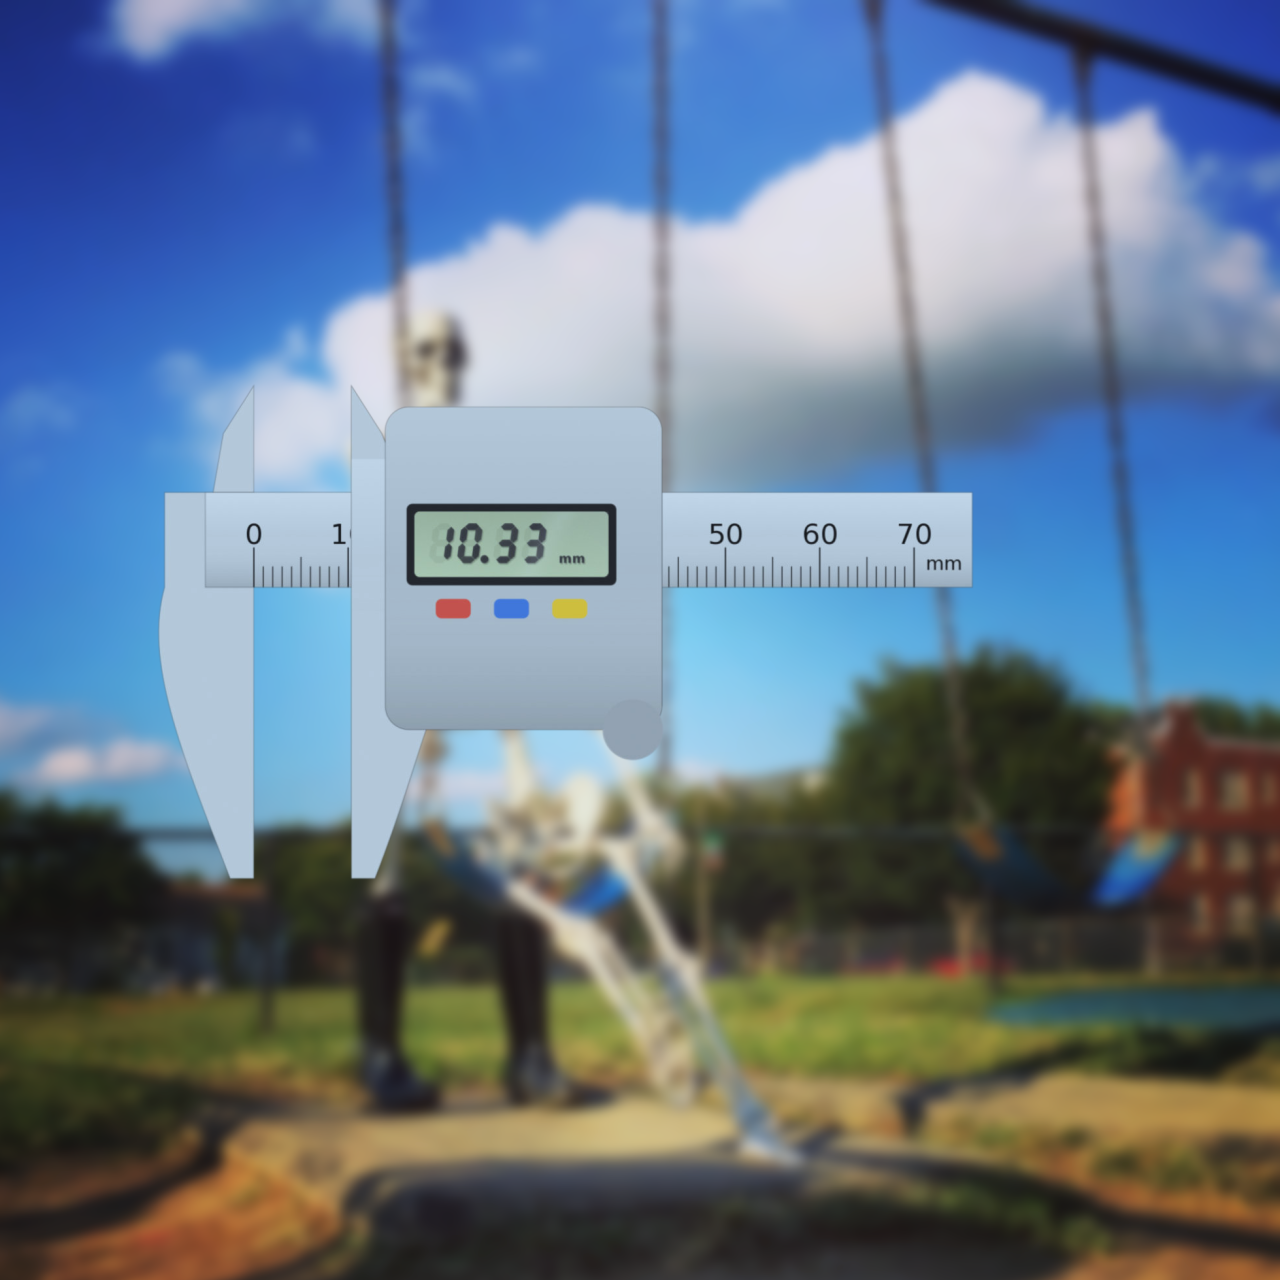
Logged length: 10.33; mm
